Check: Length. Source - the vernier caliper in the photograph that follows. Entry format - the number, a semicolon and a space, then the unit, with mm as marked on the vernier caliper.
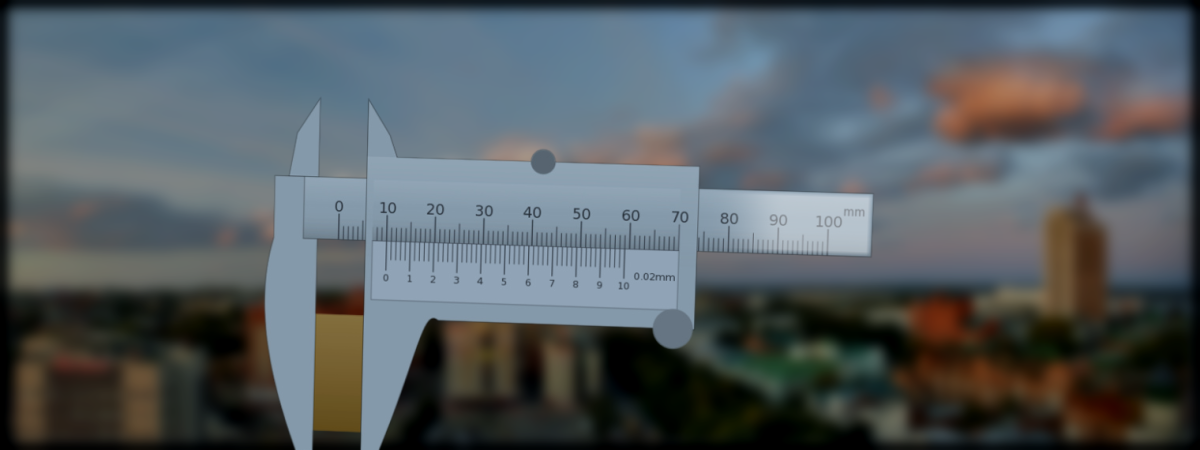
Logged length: 10.0; mm
